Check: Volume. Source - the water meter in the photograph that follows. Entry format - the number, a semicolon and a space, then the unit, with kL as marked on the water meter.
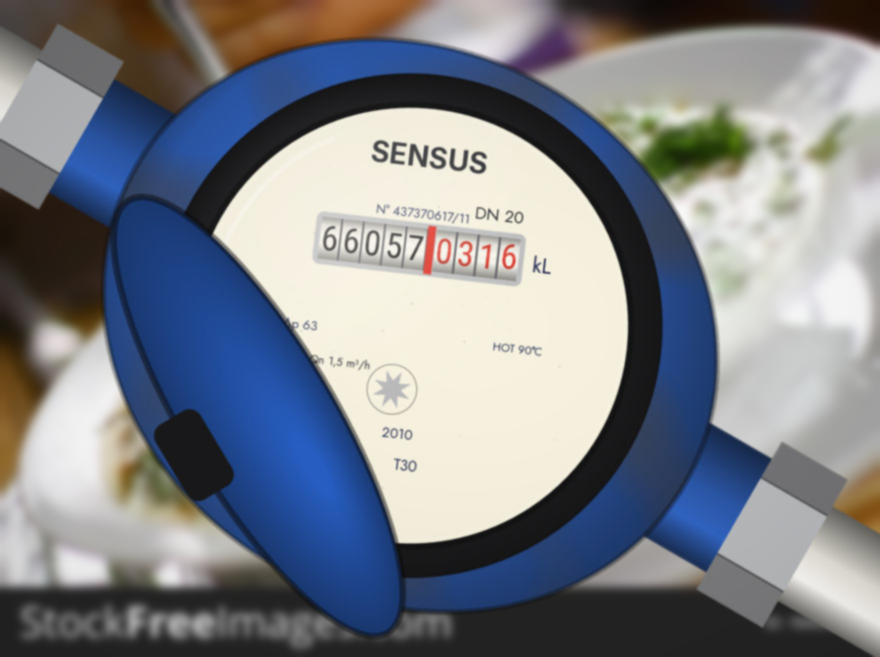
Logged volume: 66057.0316; kL
